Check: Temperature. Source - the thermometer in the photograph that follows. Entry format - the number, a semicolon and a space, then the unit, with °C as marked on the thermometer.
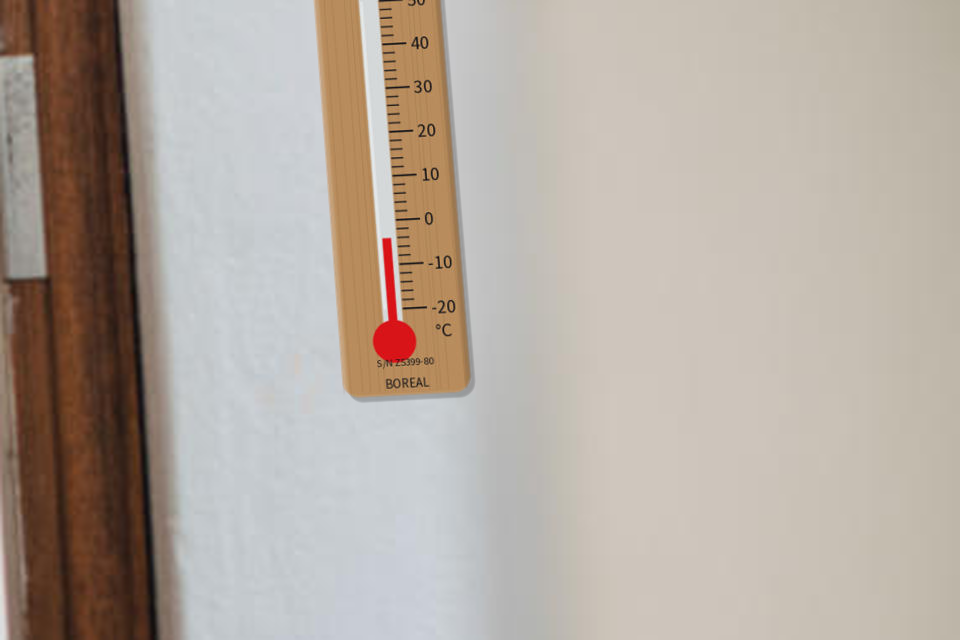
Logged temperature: -4; °C
